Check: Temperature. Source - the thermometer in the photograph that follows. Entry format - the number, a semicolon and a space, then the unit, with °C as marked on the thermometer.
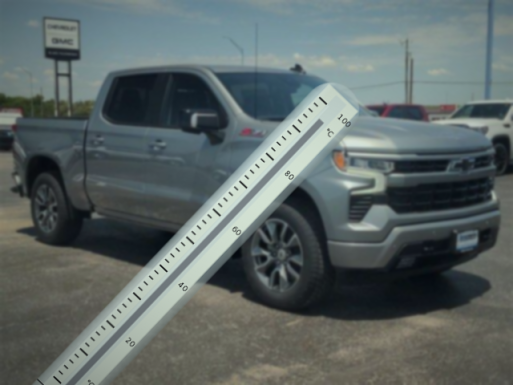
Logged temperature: 96; °C
